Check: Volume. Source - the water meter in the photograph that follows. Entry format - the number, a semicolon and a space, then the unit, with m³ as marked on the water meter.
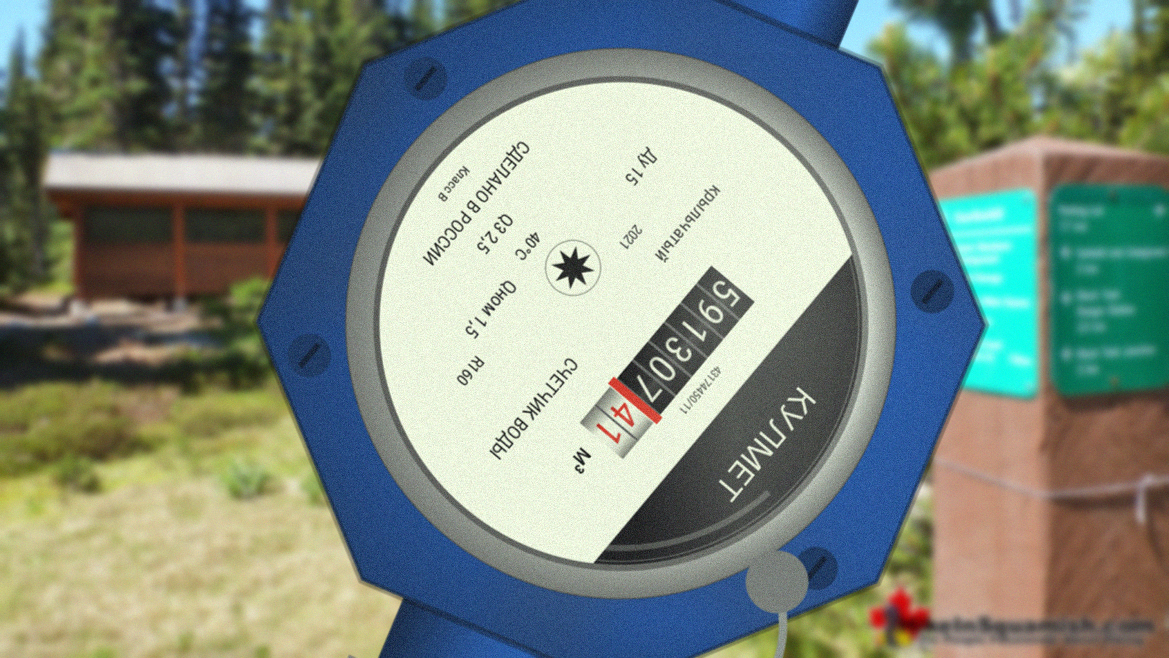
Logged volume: 591307.41; m³
